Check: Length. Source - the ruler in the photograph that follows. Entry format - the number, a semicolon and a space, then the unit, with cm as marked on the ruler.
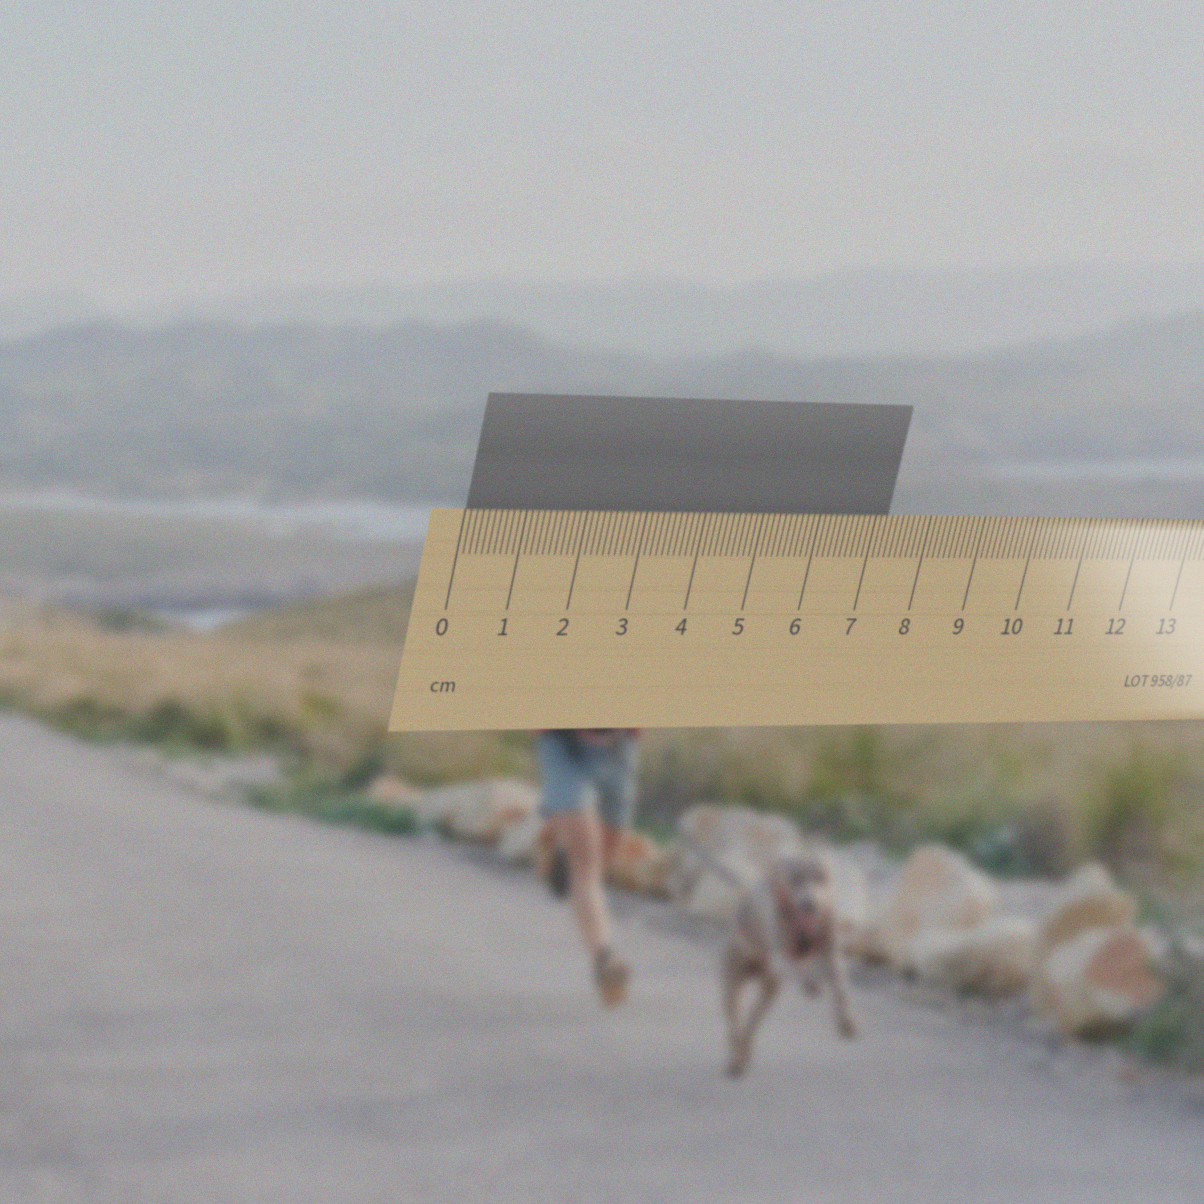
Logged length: 7.2; cm
